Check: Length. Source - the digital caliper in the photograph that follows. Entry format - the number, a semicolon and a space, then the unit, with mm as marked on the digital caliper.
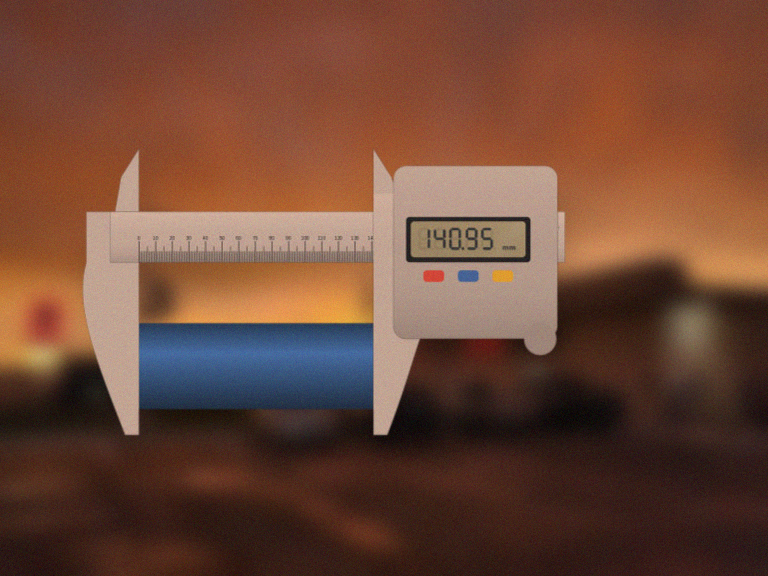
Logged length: 140.95; mm
